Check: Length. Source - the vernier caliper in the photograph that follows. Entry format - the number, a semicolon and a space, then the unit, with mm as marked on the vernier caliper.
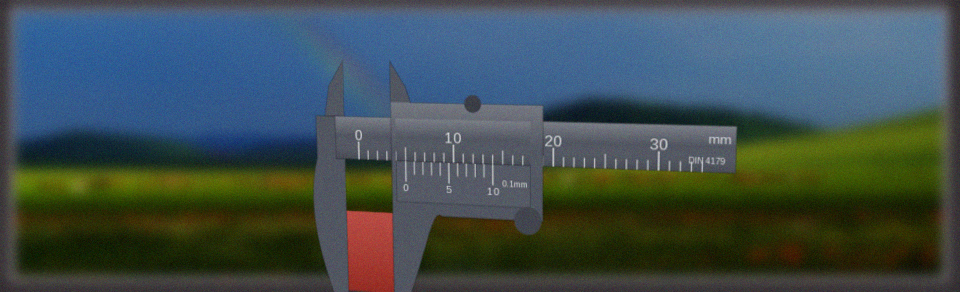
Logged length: 5.0; mm
